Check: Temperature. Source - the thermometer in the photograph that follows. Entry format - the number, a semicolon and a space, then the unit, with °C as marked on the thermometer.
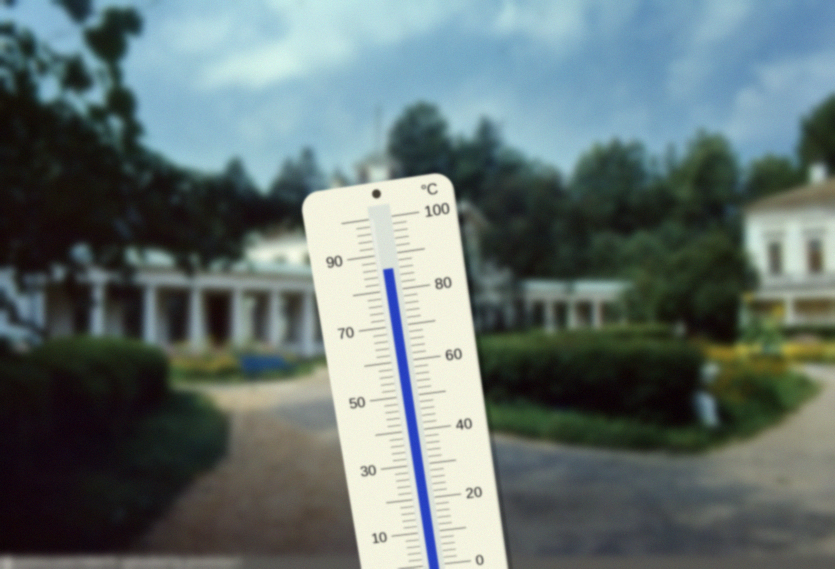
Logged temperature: 86; °C
